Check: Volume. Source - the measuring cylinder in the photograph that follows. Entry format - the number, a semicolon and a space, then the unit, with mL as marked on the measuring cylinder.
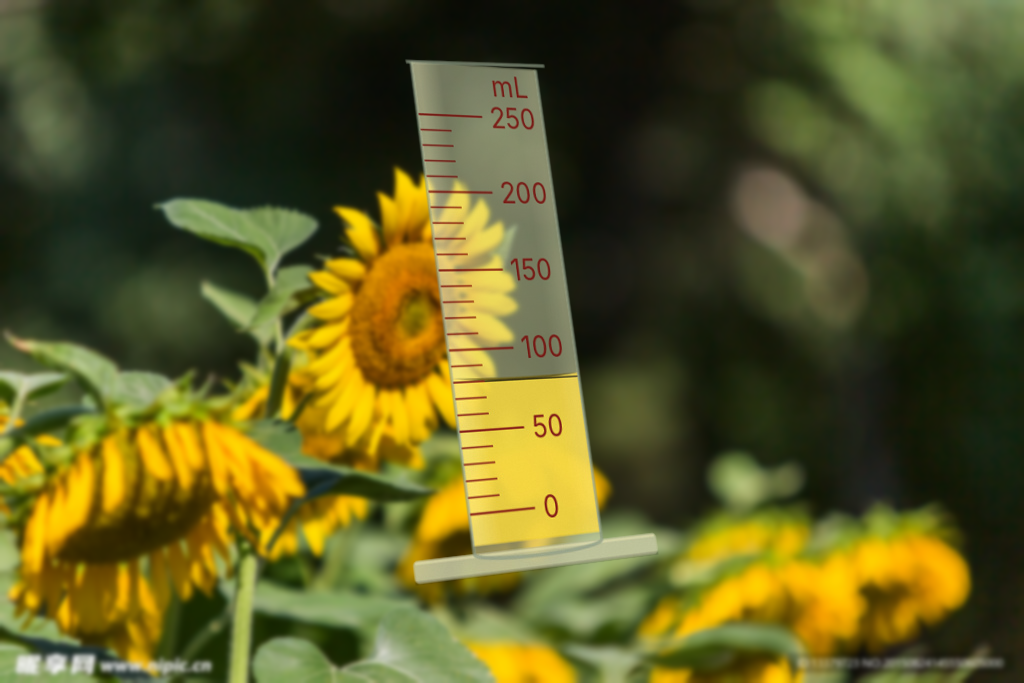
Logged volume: 80; mL
